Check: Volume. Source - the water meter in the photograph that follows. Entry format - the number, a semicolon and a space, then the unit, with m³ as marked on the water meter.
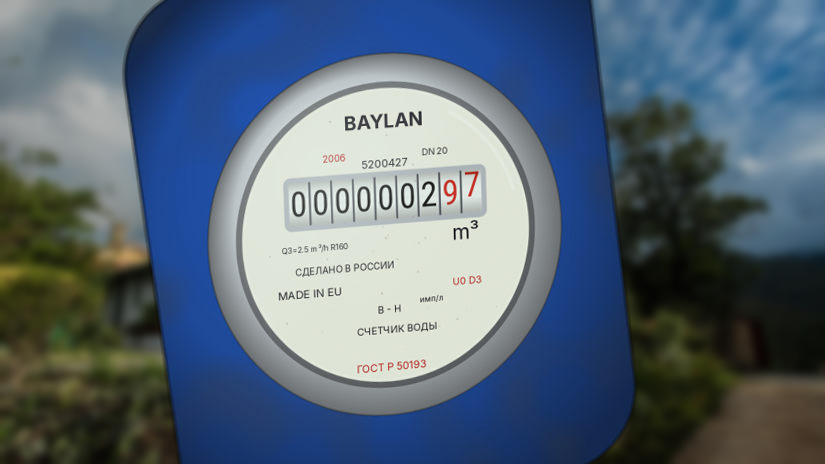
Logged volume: 2.97; m³
